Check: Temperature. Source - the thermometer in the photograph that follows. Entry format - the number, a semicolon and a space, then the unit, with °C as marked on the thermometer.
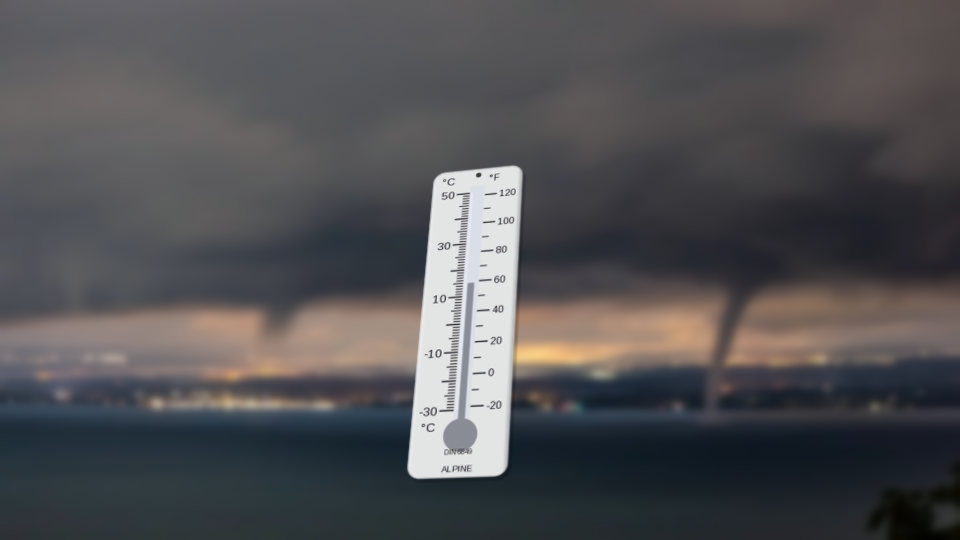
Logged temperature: 15; °C
